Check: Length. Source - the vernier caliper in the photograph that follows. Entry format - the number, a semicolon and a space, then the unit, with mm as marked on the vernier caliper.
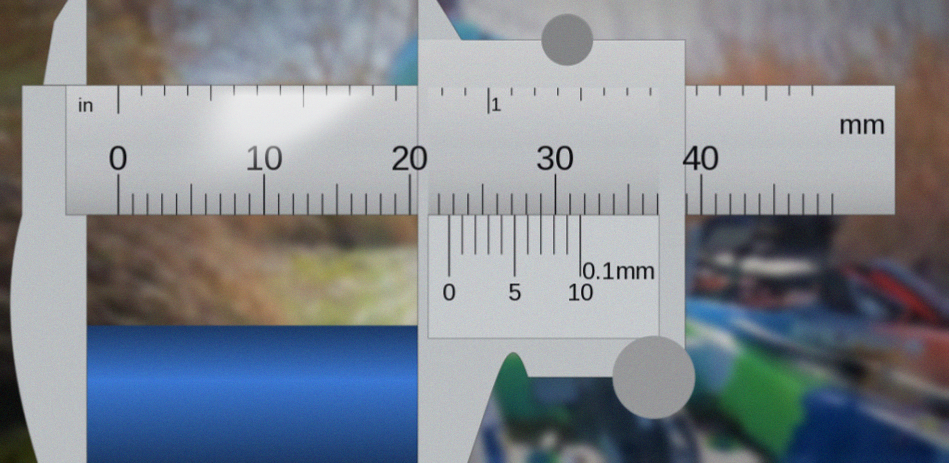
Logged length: 22.7; mm
